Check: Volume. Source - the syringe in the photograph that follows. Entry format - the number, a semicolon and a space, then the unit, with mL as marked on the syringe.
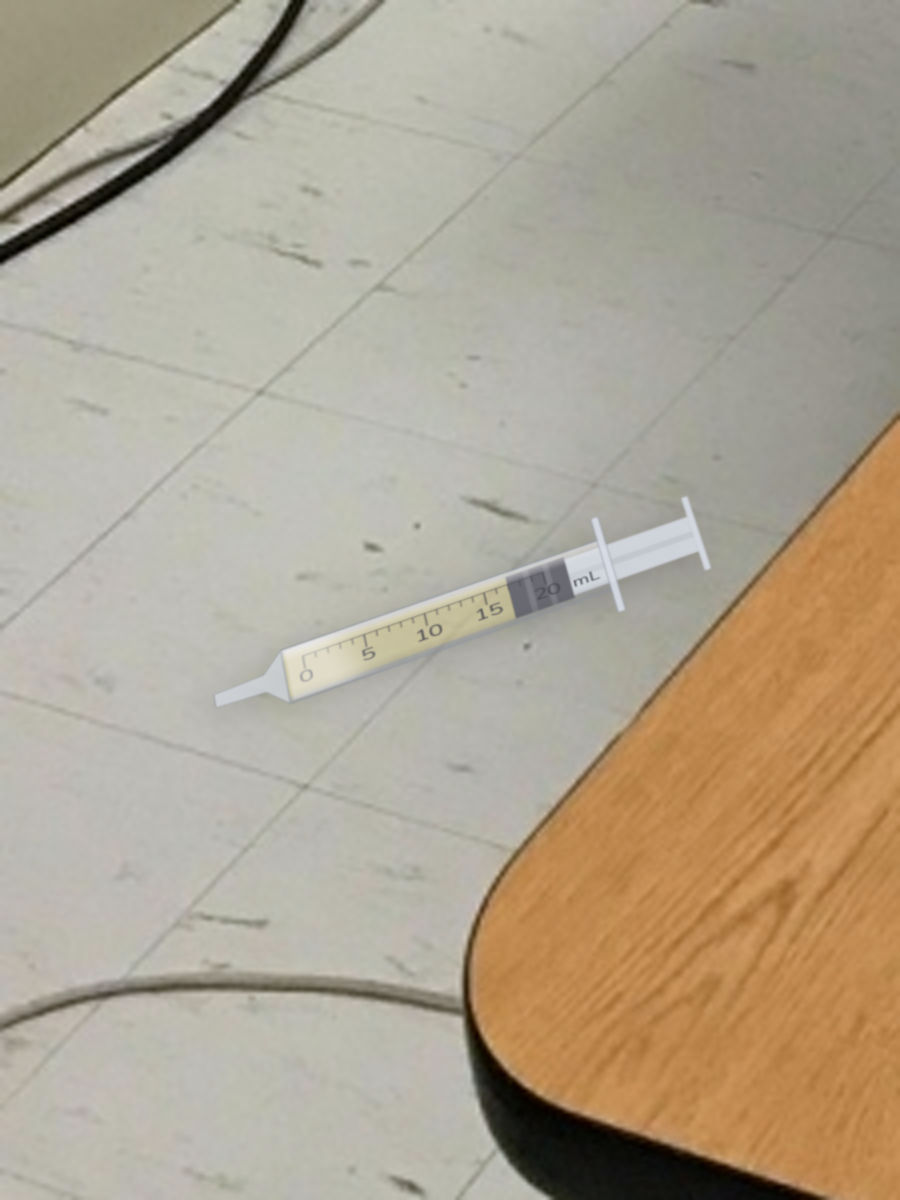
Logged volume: 17; mL
